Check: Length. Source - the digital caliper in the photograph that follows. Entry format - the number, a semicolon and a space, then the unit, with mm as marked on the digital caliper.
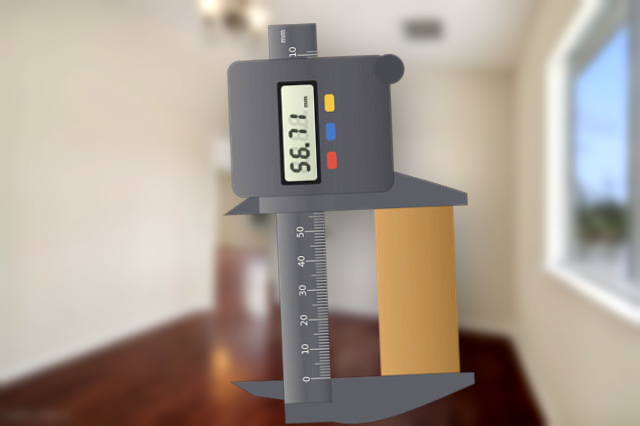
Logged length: 56.71; mm
